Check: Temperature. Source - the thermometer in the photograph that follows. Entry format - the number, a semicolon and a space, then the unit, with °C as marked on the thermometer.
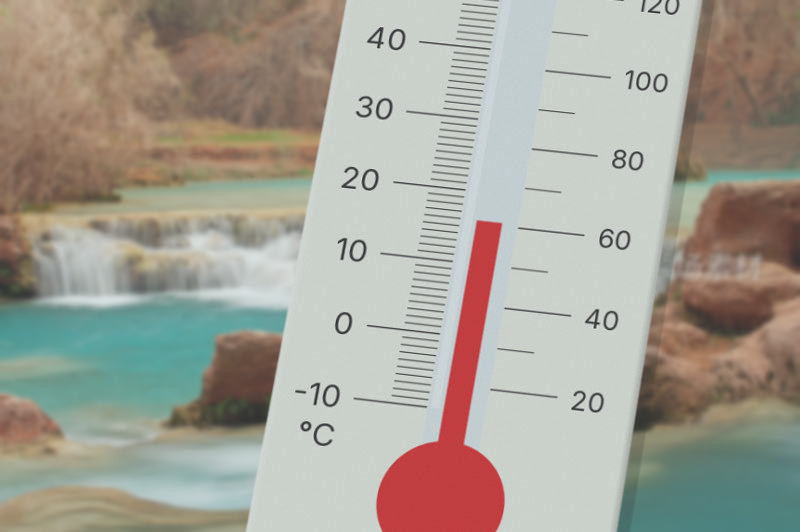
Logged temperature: 16; °C
